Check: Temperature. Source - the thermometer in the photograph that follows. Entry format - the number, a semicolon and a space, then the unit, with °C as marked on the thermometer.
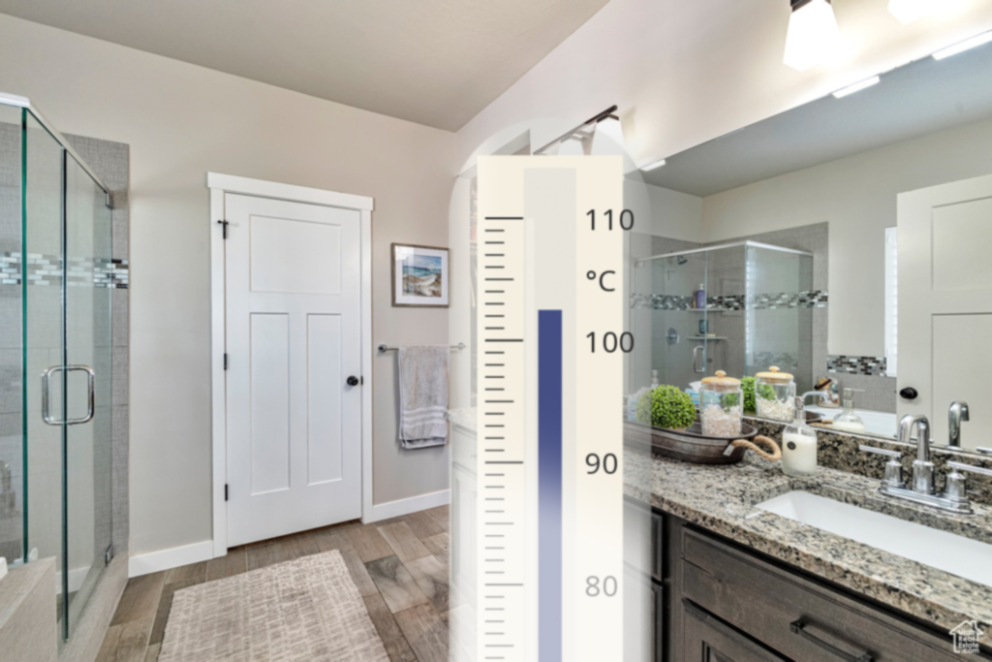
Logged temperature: 102.5; °C
